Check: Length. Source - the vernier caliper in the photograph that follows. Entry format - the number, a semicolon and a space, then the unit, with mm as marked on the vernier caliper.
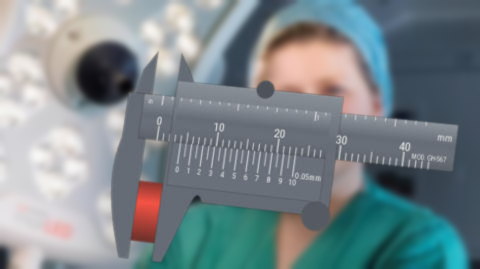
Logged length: 4.0; mm
